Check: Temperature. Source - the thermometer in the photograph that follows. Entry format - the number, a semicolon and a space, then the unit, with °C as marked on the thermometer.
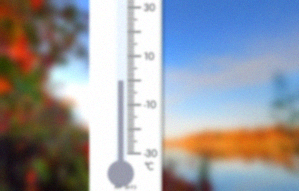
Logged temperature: 0; °C
